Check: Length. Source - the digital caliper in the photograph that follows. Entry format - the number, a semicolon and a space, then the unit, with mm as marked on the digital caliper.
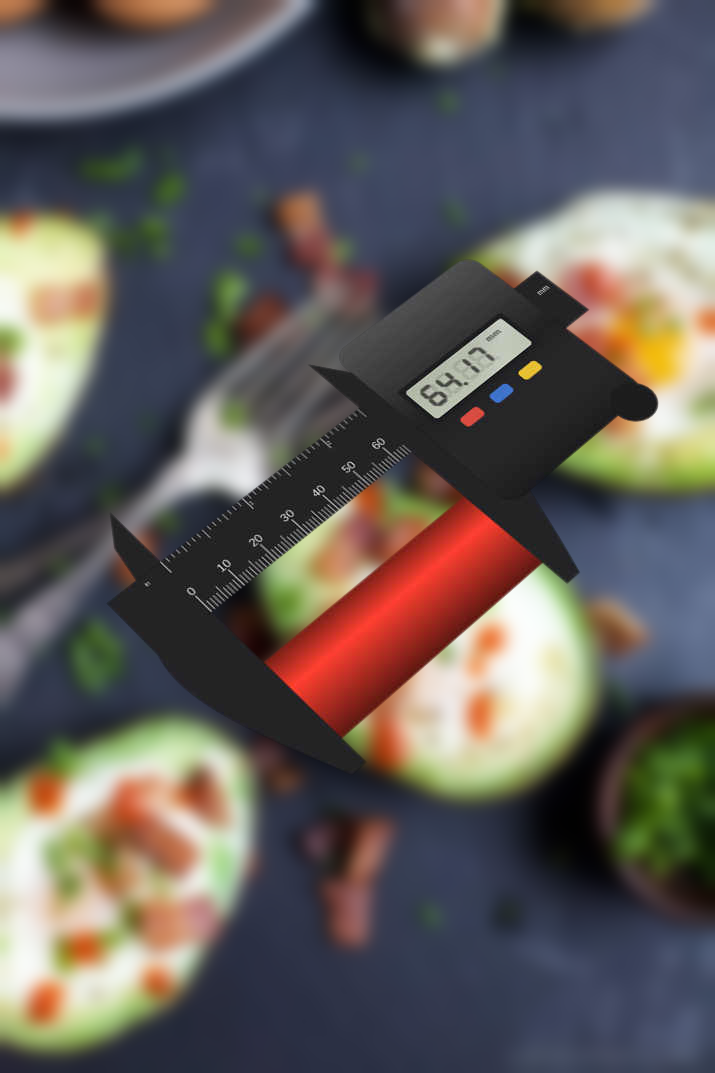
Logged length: 64.17; mm
